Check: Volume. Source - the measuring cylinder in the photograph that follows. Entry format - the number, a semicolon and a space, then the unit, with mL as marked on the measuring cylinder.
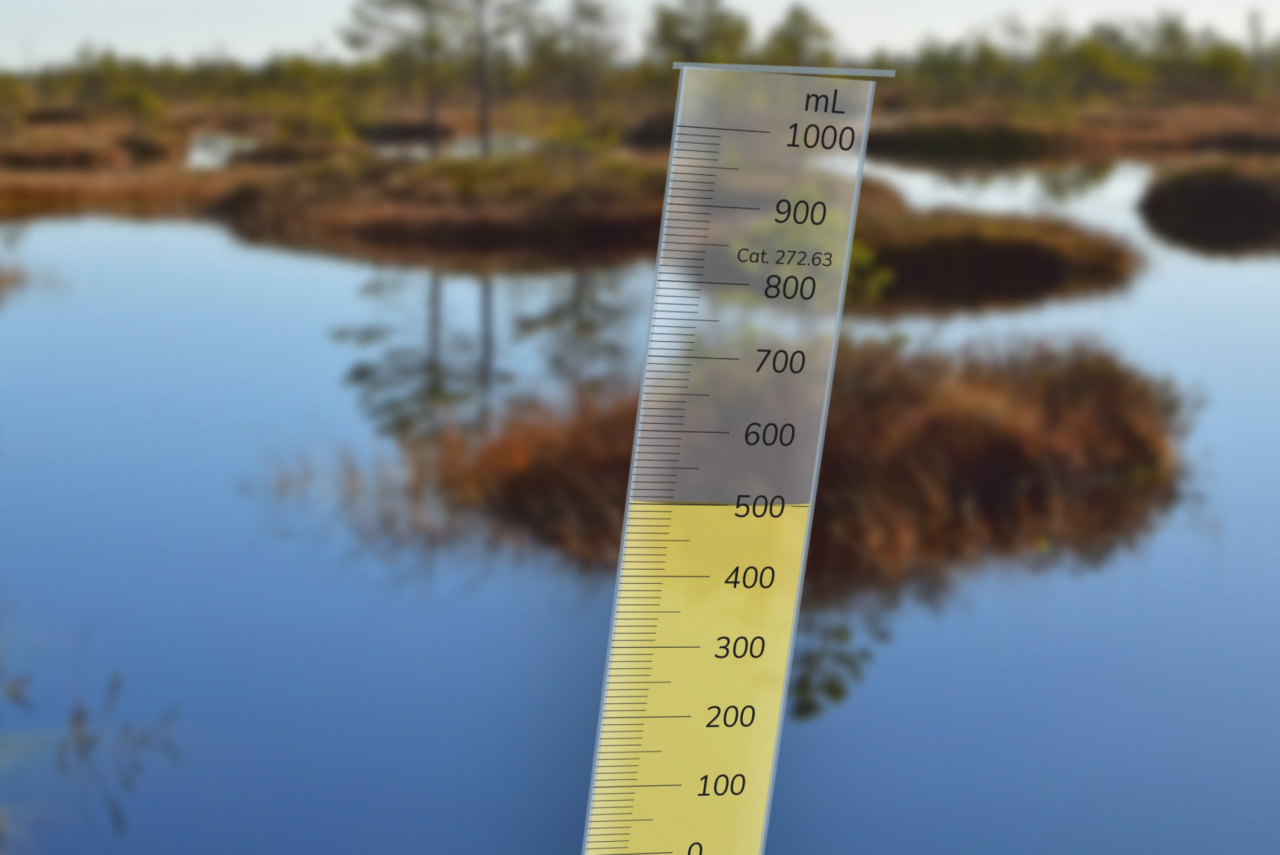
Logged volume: 500; mL
